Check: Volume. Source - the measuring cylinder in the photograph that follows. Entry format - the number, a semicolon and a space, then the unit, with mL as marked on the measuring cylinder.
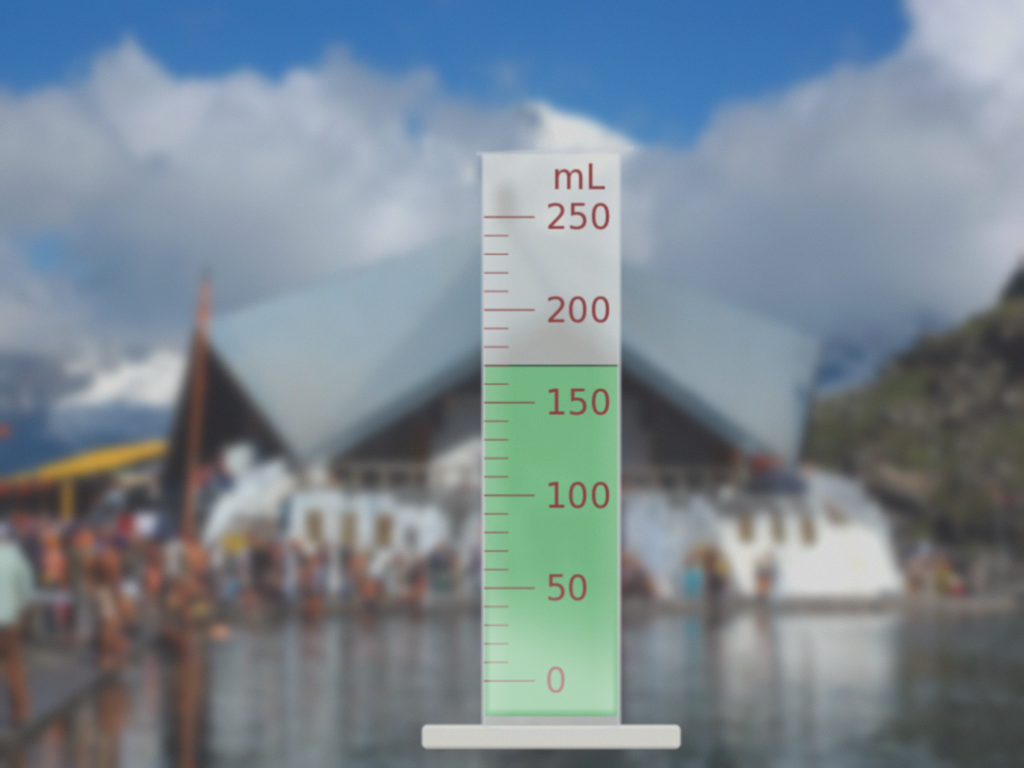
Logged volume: 170; mL
